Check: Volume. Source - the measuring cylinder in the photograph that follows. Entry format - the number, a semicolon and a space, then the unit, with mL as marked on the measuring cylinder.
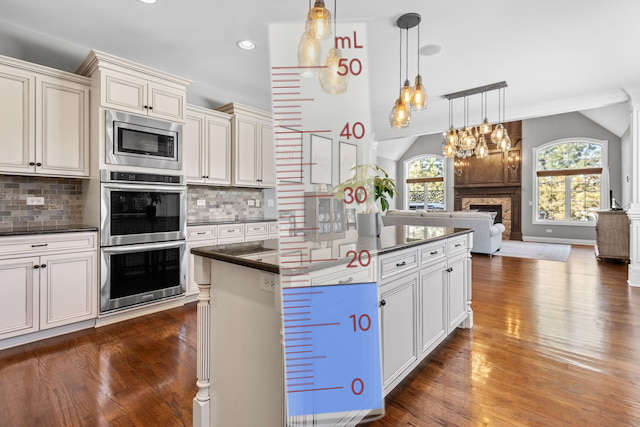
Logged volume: 16; mL
